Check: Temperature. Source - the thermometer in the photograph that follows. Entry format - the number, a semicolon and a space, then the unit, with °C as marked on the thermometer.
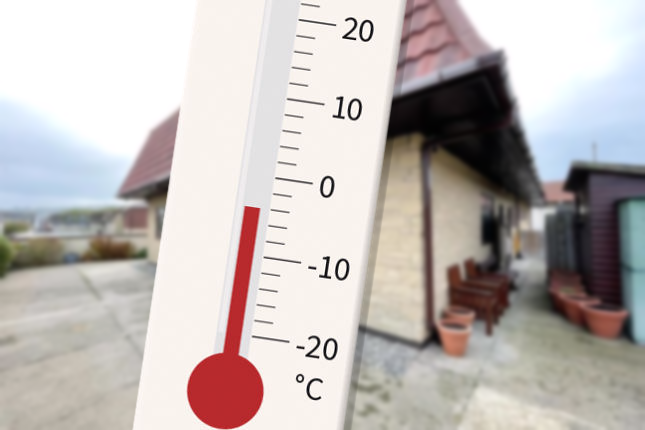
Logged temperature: -4; °C
